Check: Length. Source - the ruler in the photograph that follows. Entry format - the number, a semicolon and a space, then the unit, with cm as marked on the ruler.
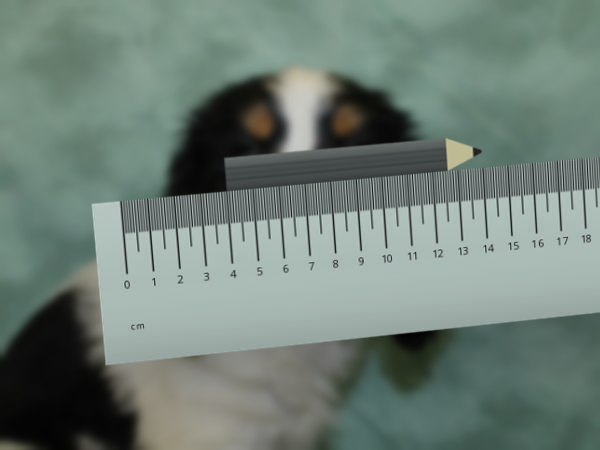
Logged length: 10; cm
